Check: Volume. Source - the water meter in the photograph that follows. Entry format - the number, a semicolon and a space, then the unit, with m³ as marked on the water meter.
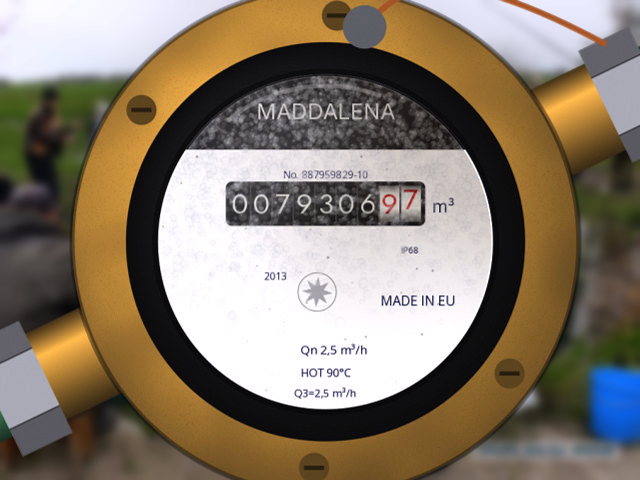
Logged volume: 79306.97; m³
